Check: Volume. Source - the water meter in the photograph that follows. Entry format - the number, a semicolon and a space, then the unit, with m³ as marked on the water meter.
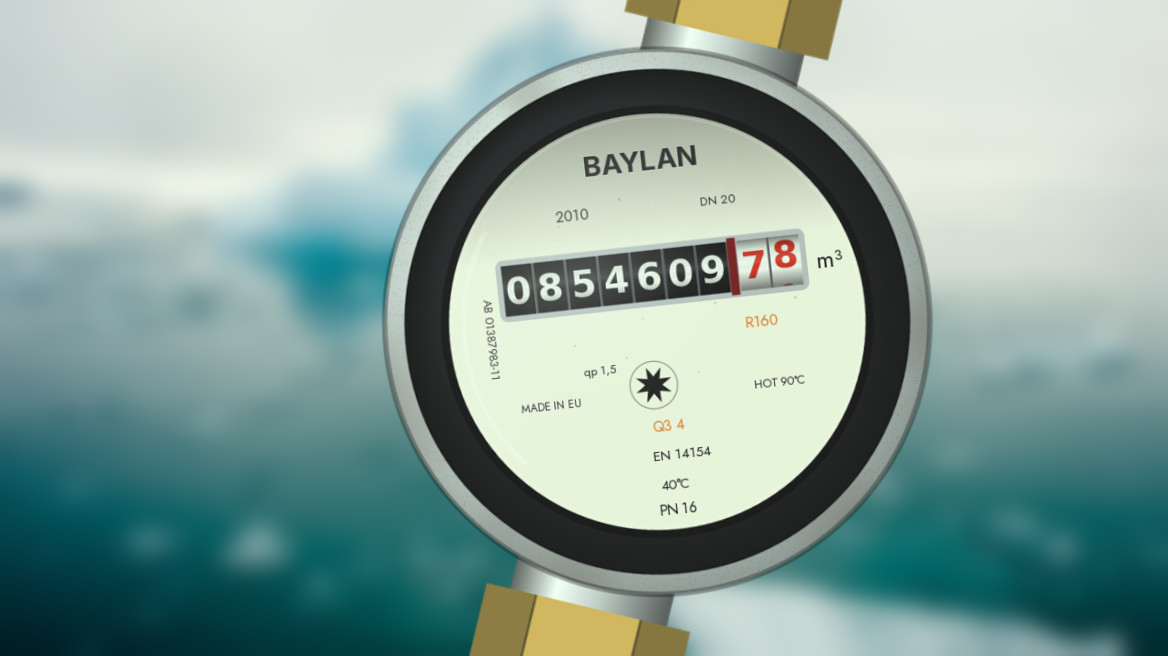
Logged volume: 854609.78; m³
